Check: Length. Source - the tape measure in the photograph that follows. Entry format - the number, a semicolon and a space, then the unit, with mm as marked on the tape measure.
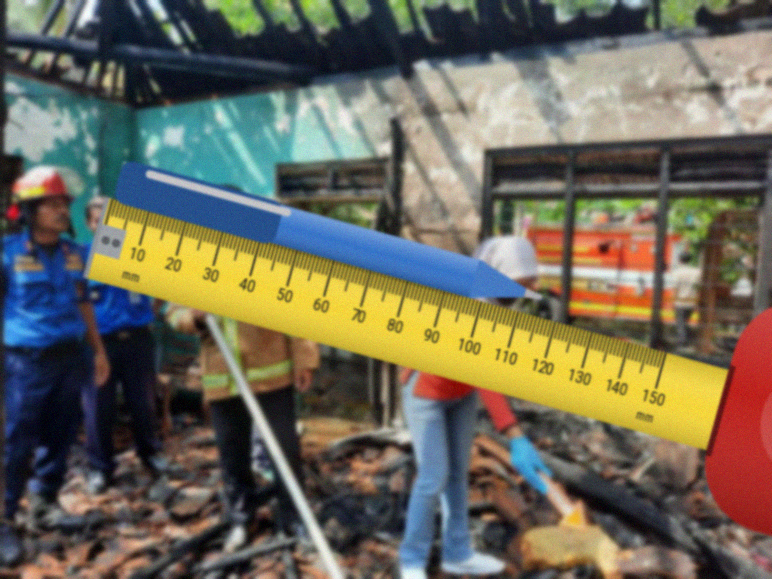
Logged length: 115; mm
